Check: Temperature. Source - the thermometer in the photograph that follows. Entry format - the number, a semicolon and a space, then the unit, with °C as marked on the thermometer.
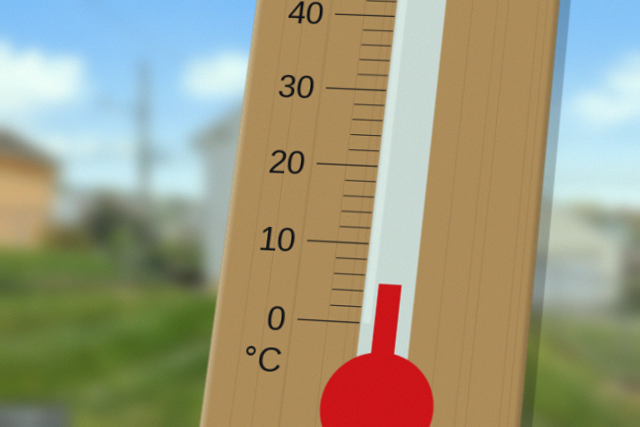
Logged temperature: 5; °C
